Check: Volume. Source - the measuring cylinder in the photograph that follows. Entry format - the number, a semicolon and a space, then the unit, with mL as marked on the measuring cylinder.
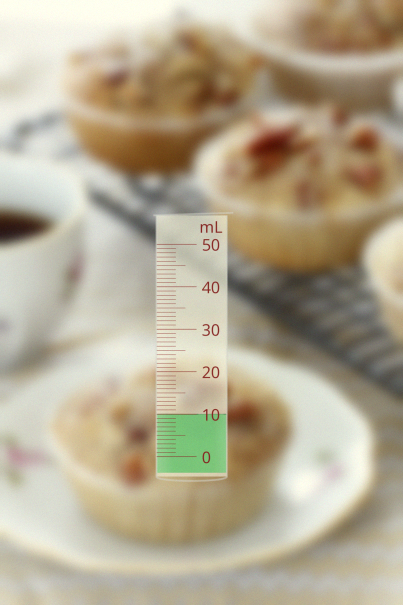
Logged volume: 10; mL
